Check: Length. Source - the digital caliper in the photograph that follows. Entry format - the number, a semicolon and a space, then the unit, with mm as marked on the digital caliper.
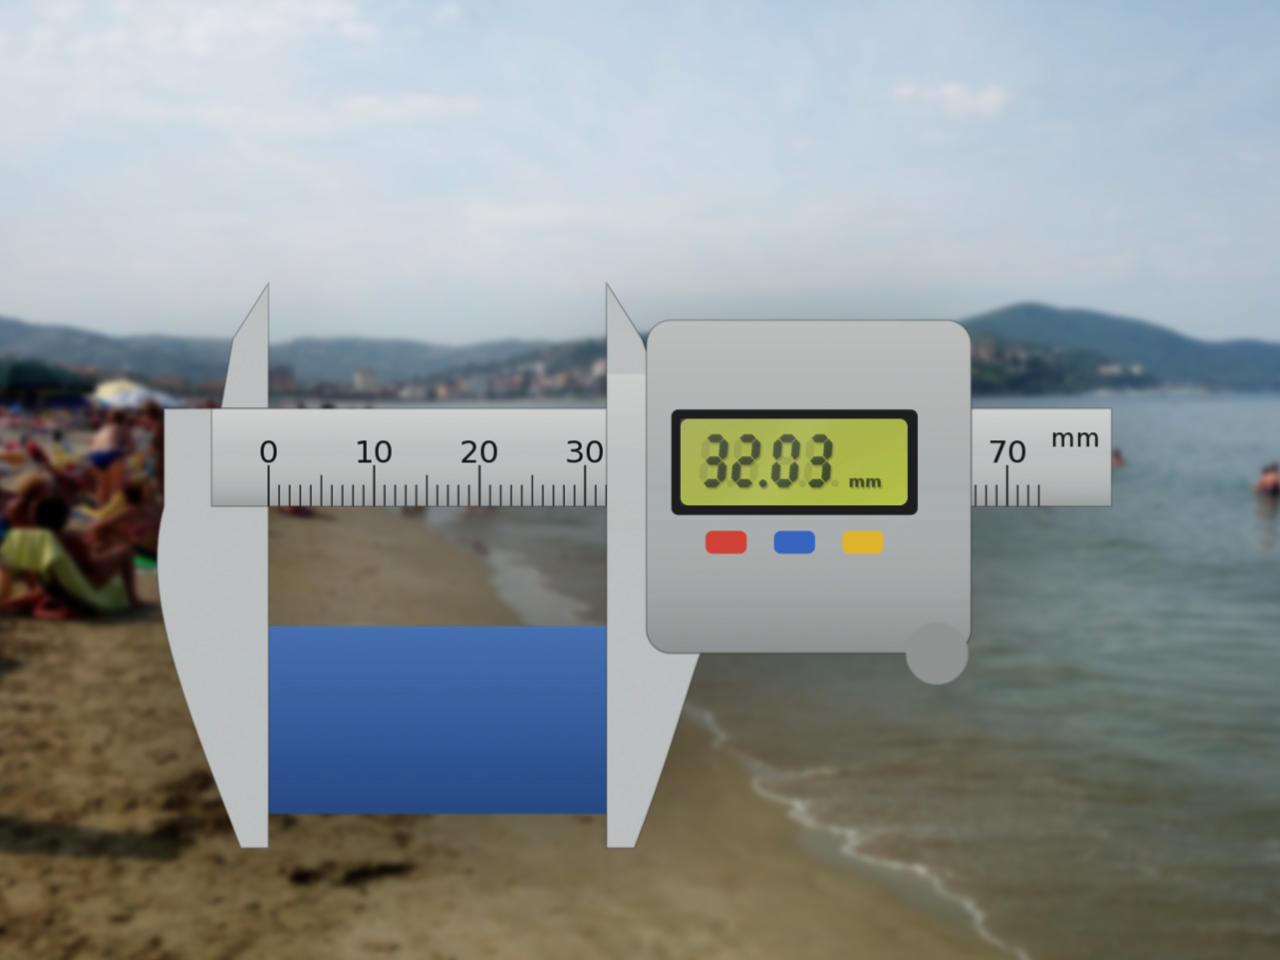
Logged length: 32.03; mm
